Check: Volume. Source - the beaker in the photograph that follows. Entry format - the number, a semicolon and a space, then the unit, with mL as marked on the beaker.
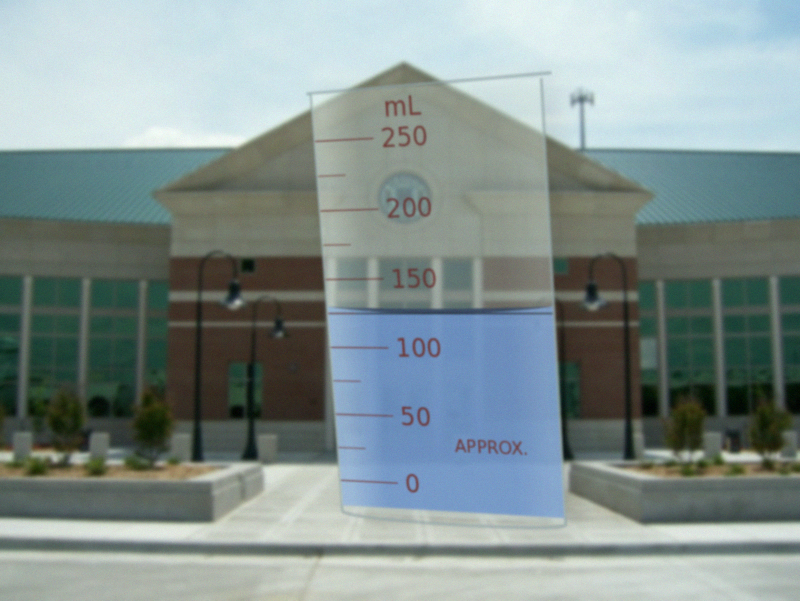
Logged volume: 125; mL
